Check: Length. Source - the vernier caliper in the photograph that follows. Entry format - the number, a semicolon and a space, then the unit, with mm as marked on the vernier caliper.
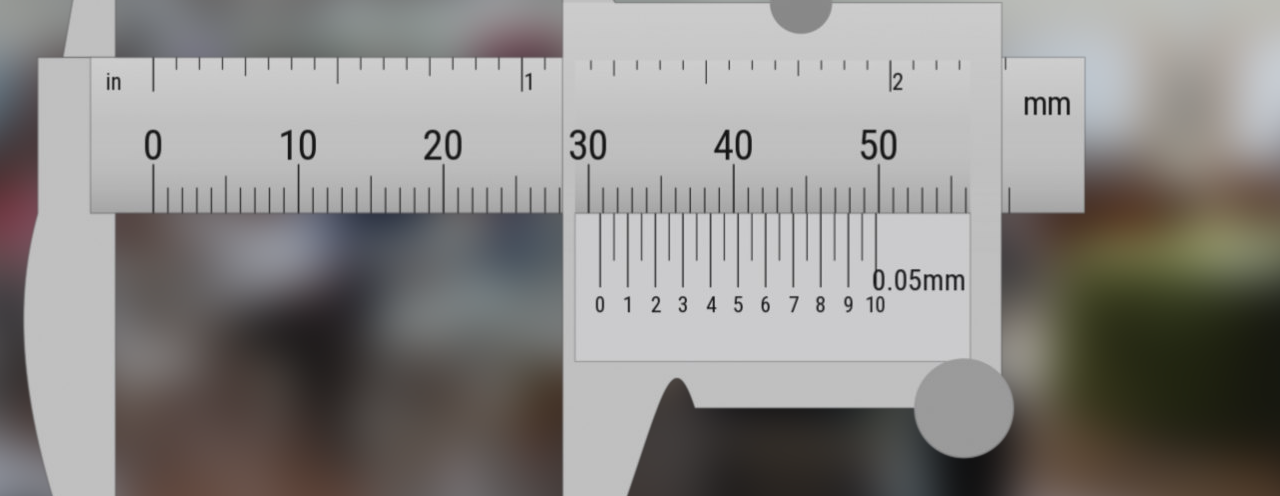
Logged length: 30.8; mm
